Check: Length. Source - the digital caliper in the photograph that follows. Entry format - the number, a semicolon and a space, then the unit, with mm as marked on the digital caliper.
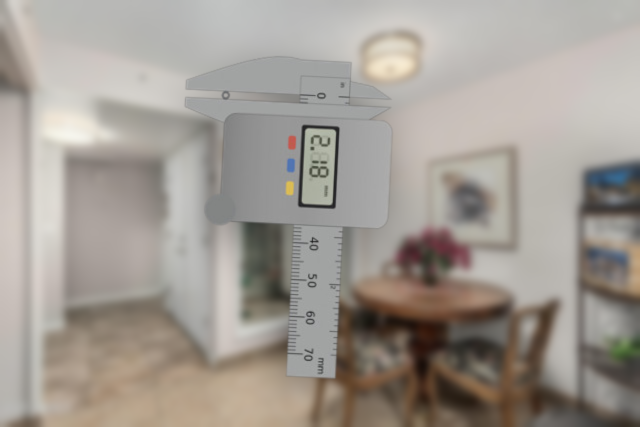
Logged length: 2.18; mm
